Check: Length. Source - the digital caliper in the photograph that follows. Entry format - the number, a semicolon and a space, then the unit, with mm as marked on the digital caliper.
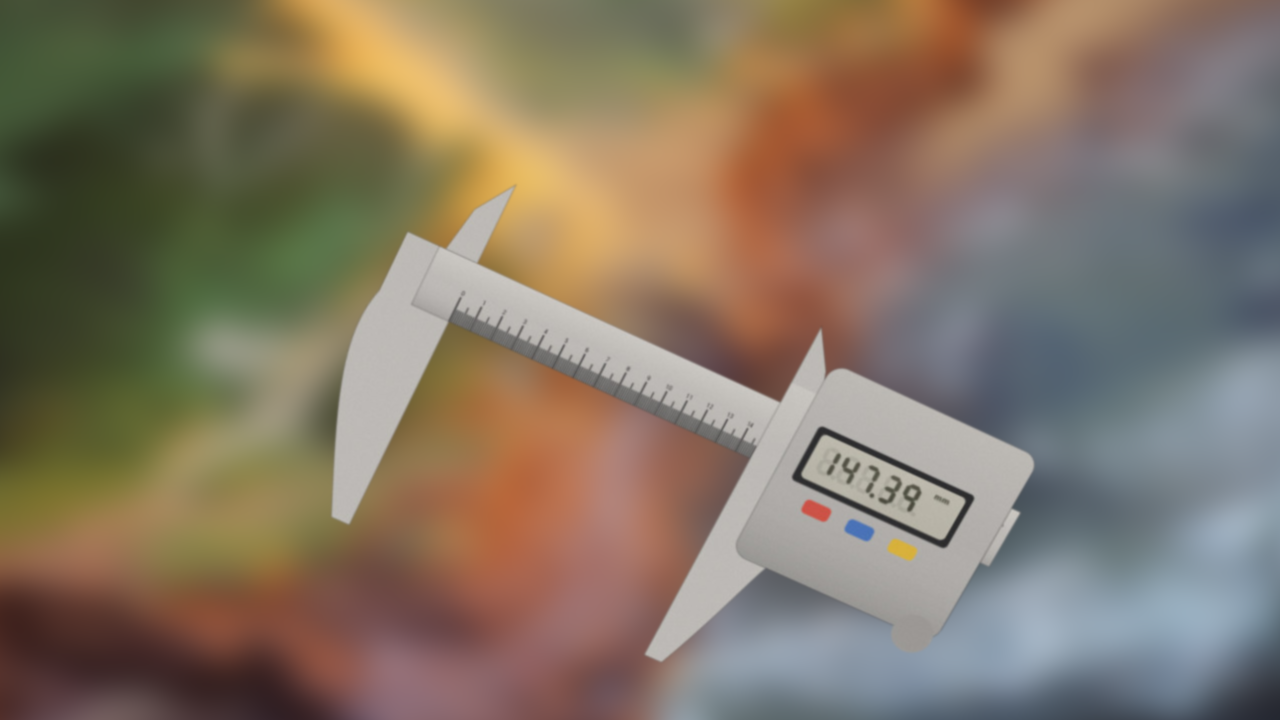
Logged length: 147.39; mm
